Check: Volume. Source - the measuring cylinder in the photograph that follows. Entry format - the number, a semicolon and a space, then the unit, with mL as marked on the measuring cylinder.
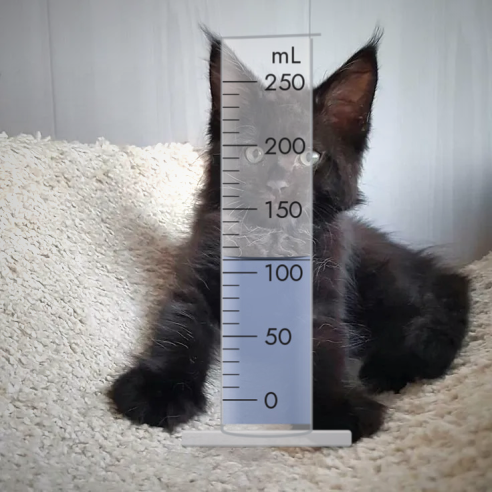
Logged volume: 110; mL
